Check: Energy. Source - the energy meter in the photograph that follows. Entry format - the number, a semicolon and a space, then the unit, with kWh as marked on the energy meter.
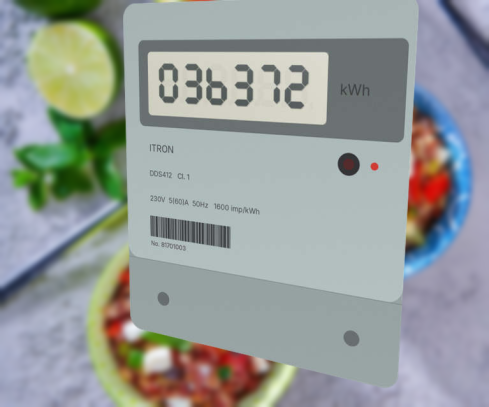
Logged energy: 36372; kWh
